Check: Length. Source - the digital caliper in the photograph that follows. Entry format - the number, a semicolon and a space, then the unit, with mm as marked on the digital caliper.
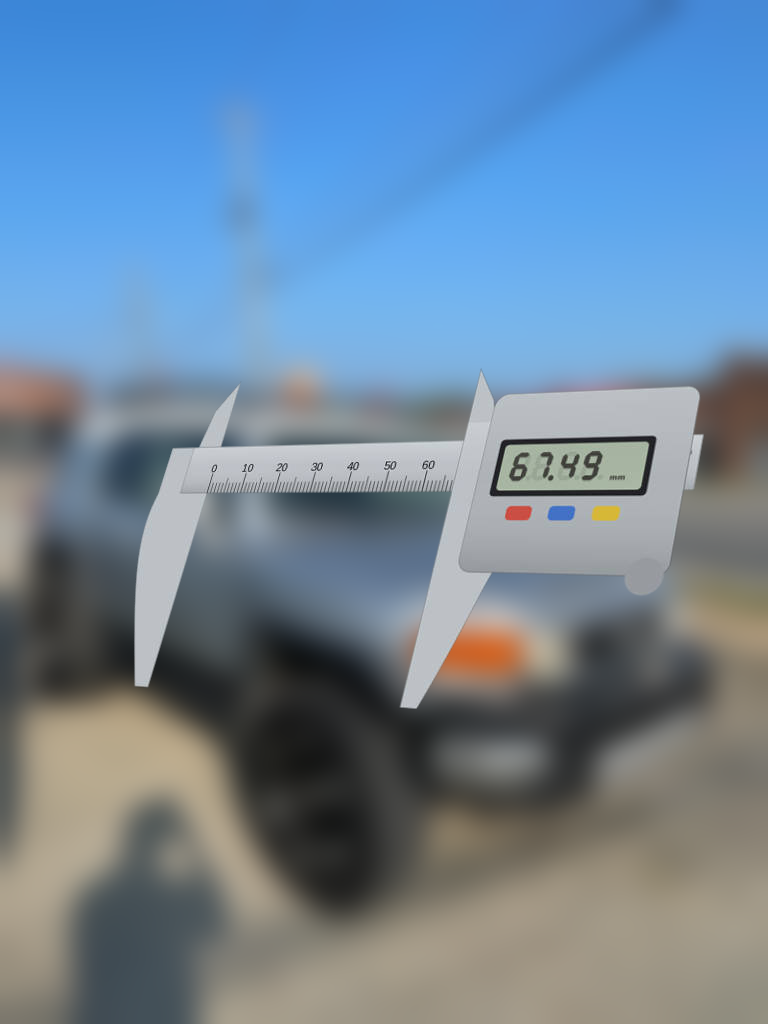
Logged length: 67.49; mm
